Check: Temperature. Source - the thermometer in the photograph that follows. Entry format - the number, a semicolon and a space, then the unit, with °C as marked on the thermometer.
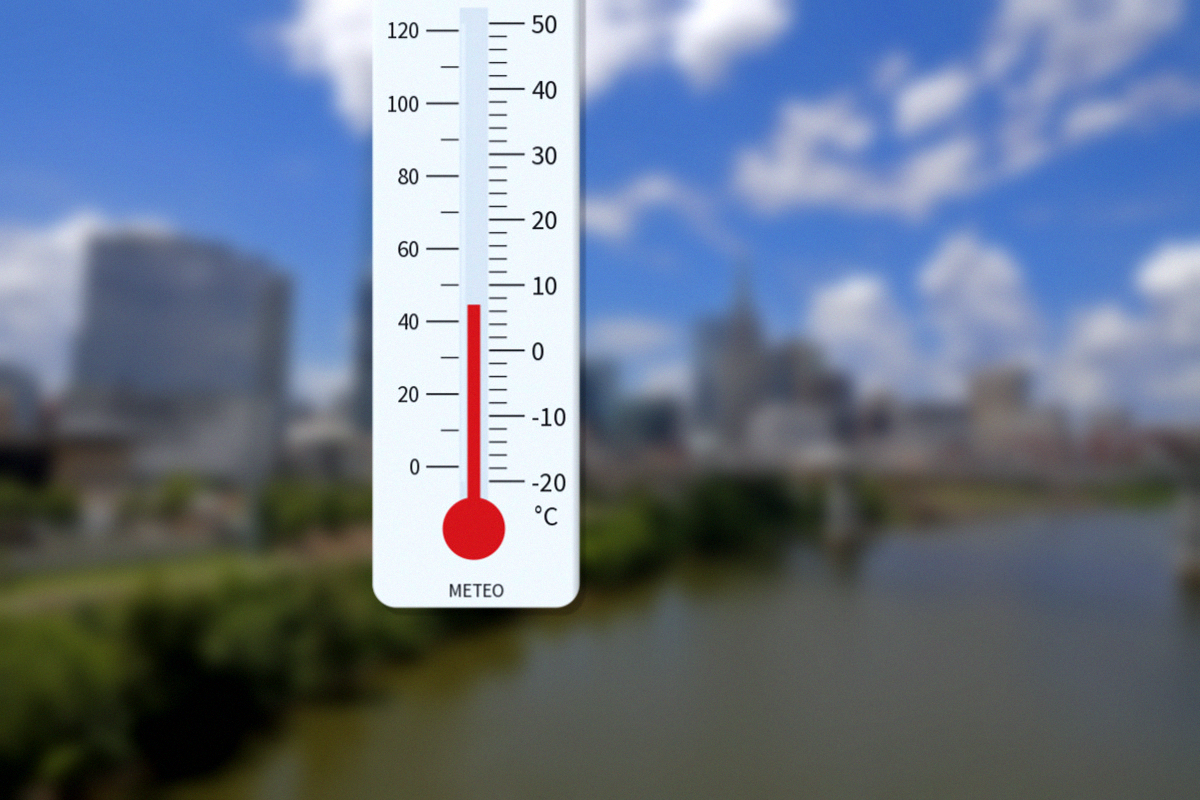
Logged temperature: 7; °C
